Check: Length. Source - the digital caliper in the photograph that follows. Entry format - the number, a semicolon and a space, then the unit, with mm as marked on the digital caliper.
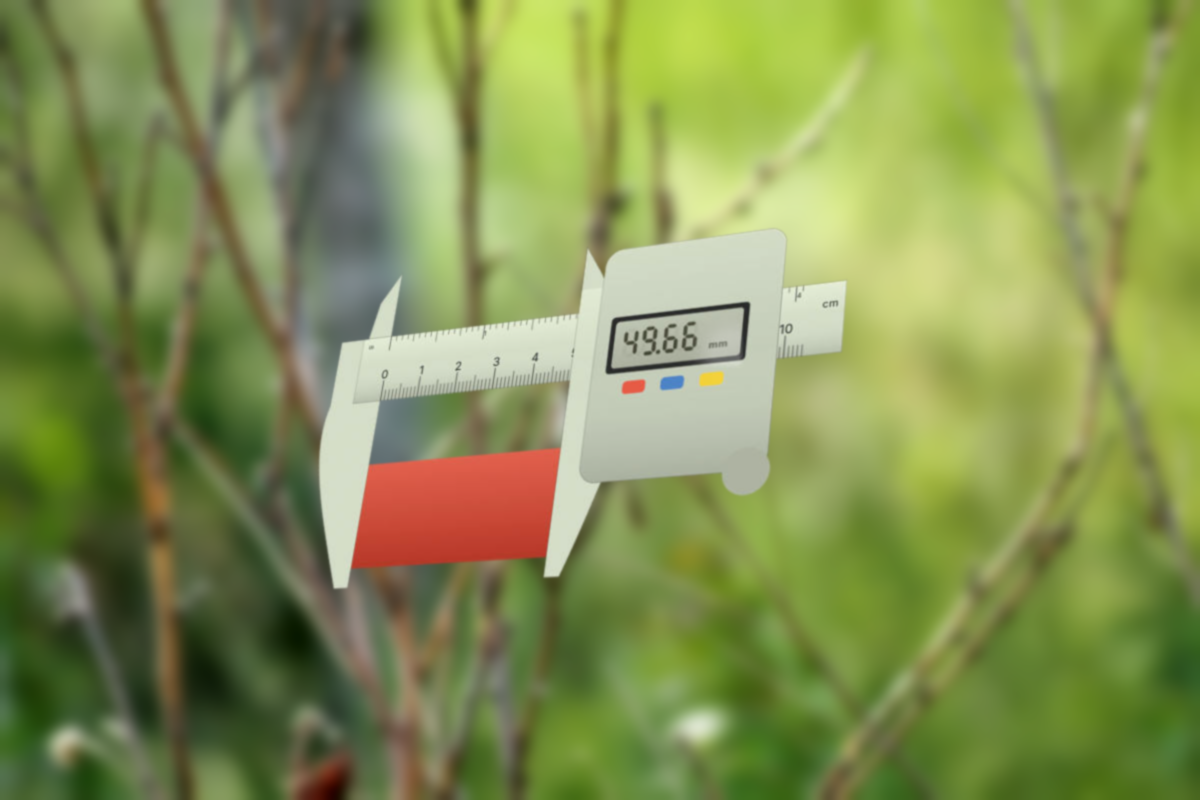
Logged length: 49.66; mm
